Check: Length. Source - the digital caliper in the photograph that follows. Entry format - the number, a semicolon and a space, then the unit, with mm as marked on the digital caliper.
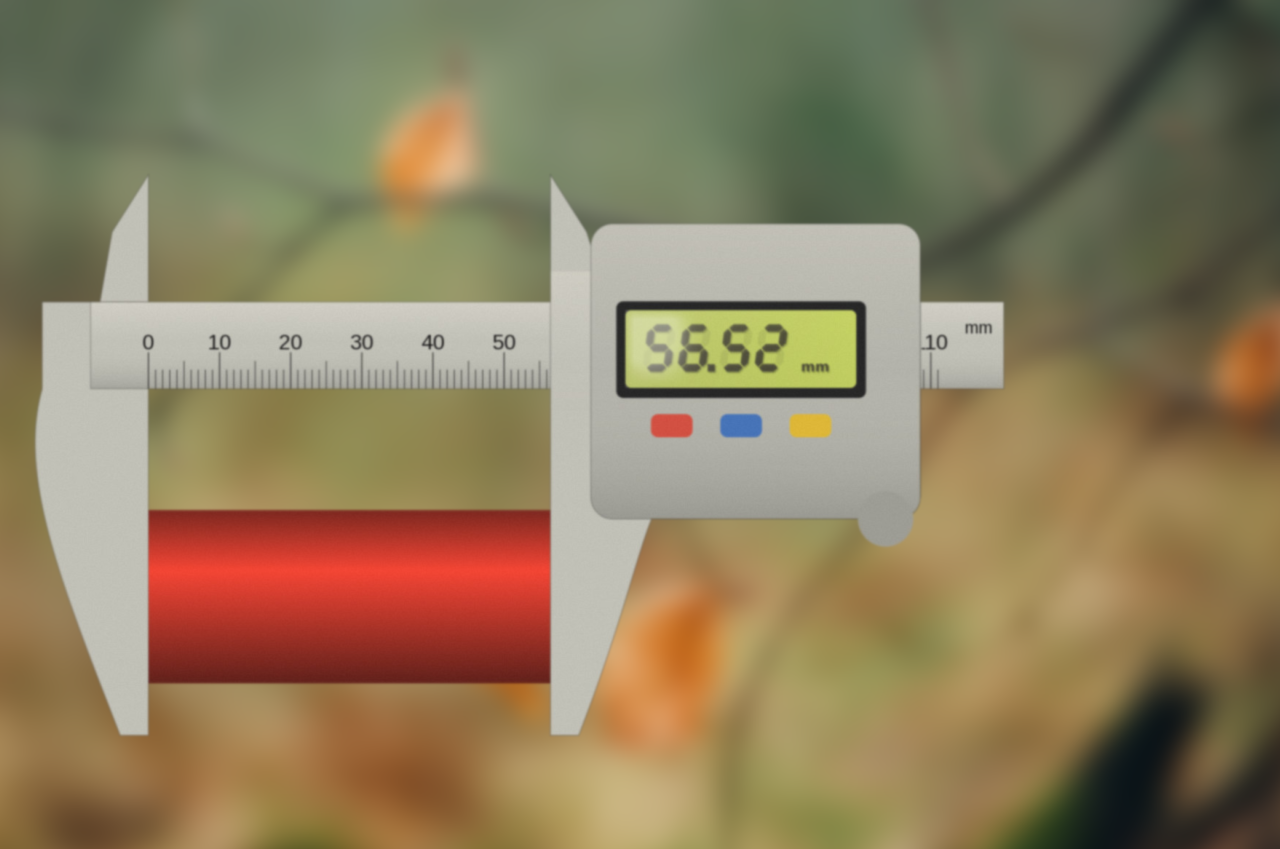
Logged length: 56.52; mm
